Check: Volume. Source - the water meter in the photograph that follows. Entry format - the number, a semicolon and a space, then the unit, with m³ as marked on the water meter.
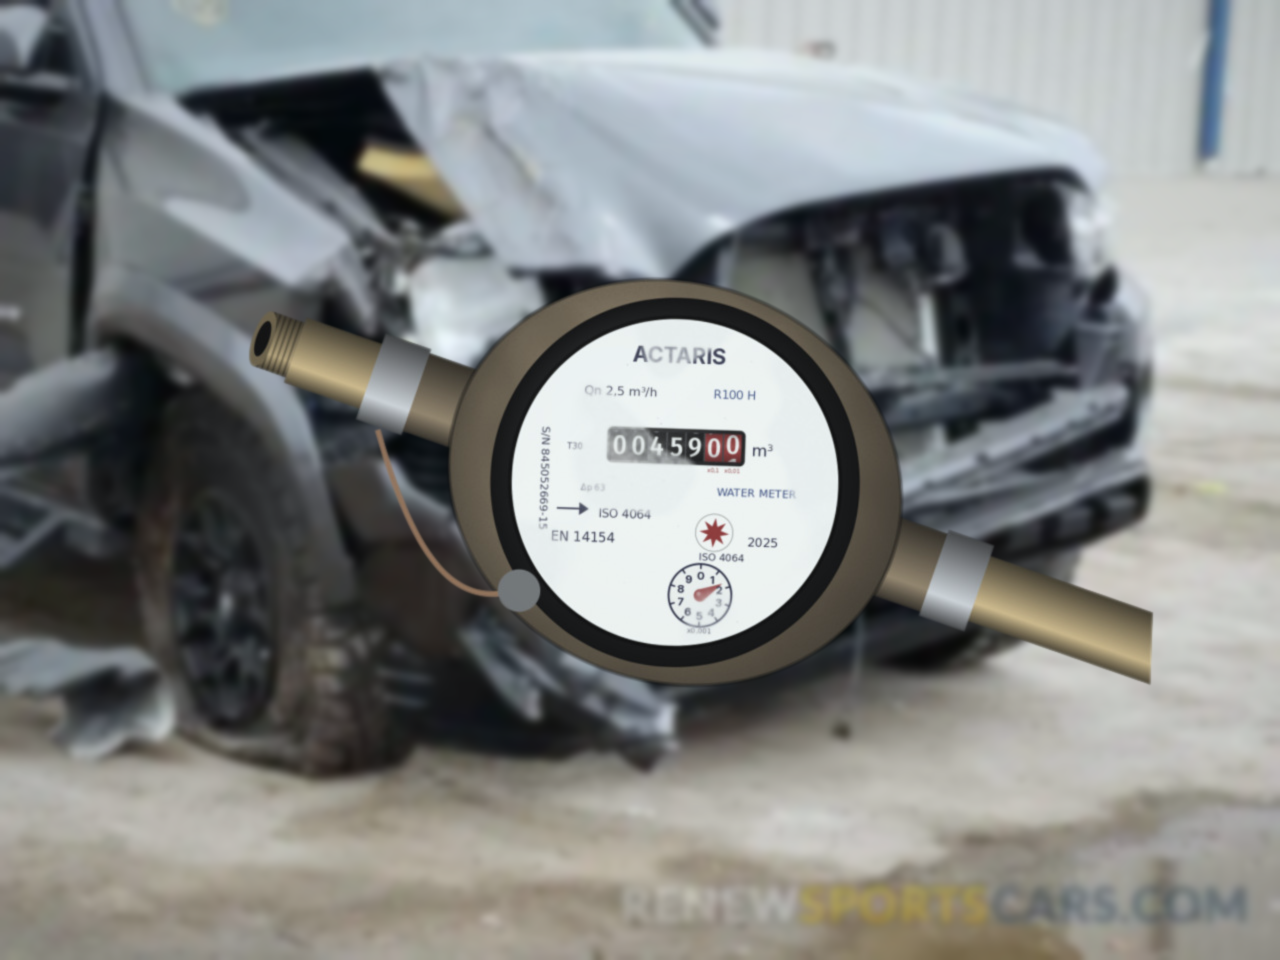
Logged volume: 459.001; m³
